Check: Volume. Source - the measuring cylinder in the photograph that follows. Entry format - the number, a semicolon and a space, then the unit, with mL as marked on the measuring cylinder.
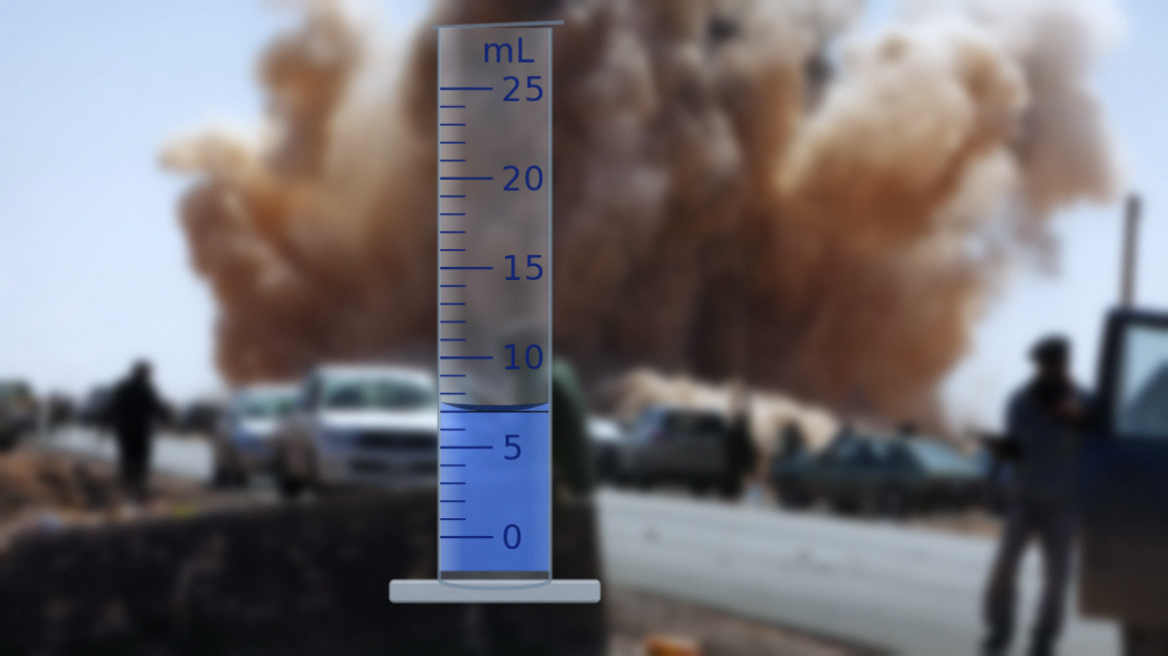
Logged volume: 7; mL
